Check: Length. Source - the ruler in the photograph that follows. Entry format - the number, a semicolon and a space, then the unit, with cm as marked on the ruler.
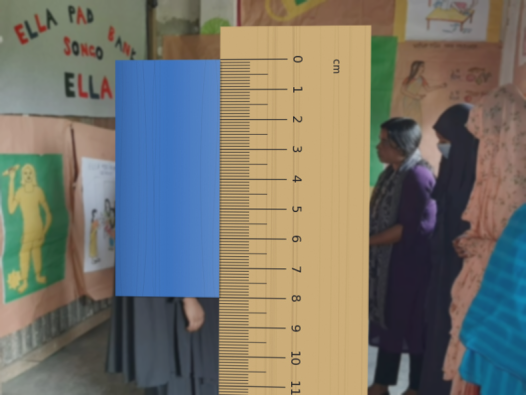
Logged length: 8; cm
